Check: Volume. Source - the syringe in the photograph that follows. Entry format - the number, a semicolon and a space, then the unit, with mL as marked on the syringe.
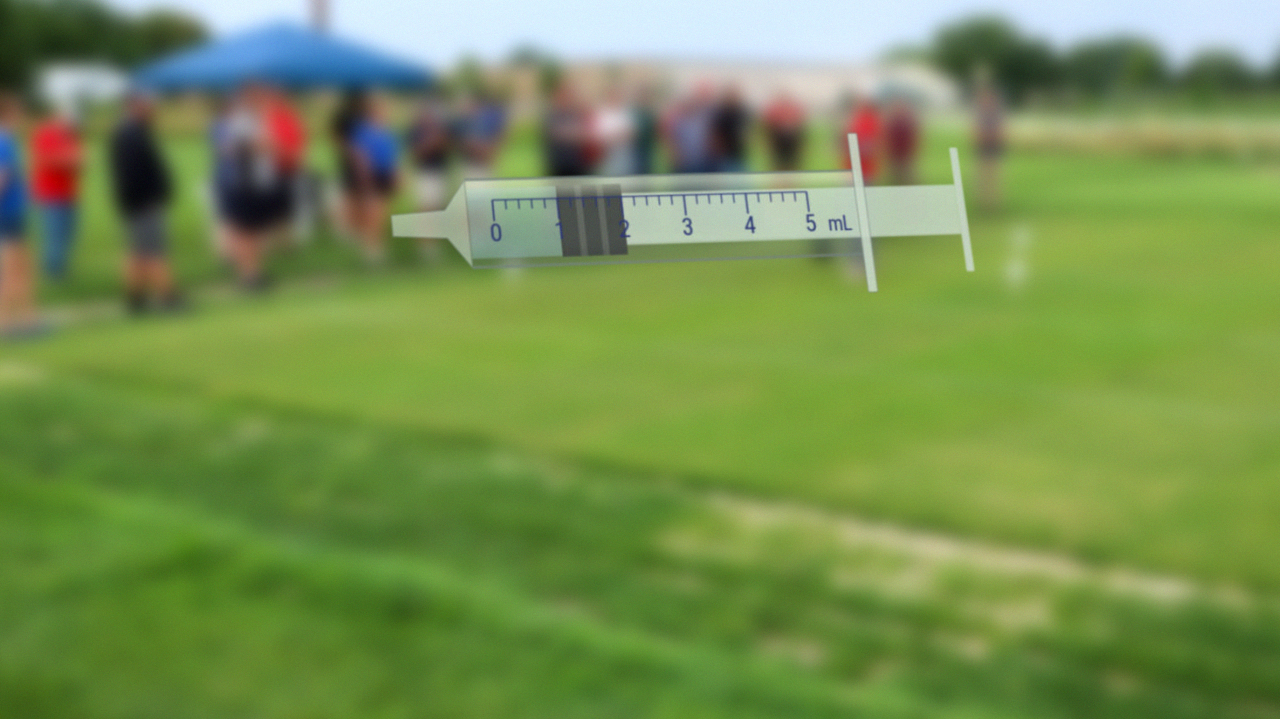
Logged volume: 1; mL
